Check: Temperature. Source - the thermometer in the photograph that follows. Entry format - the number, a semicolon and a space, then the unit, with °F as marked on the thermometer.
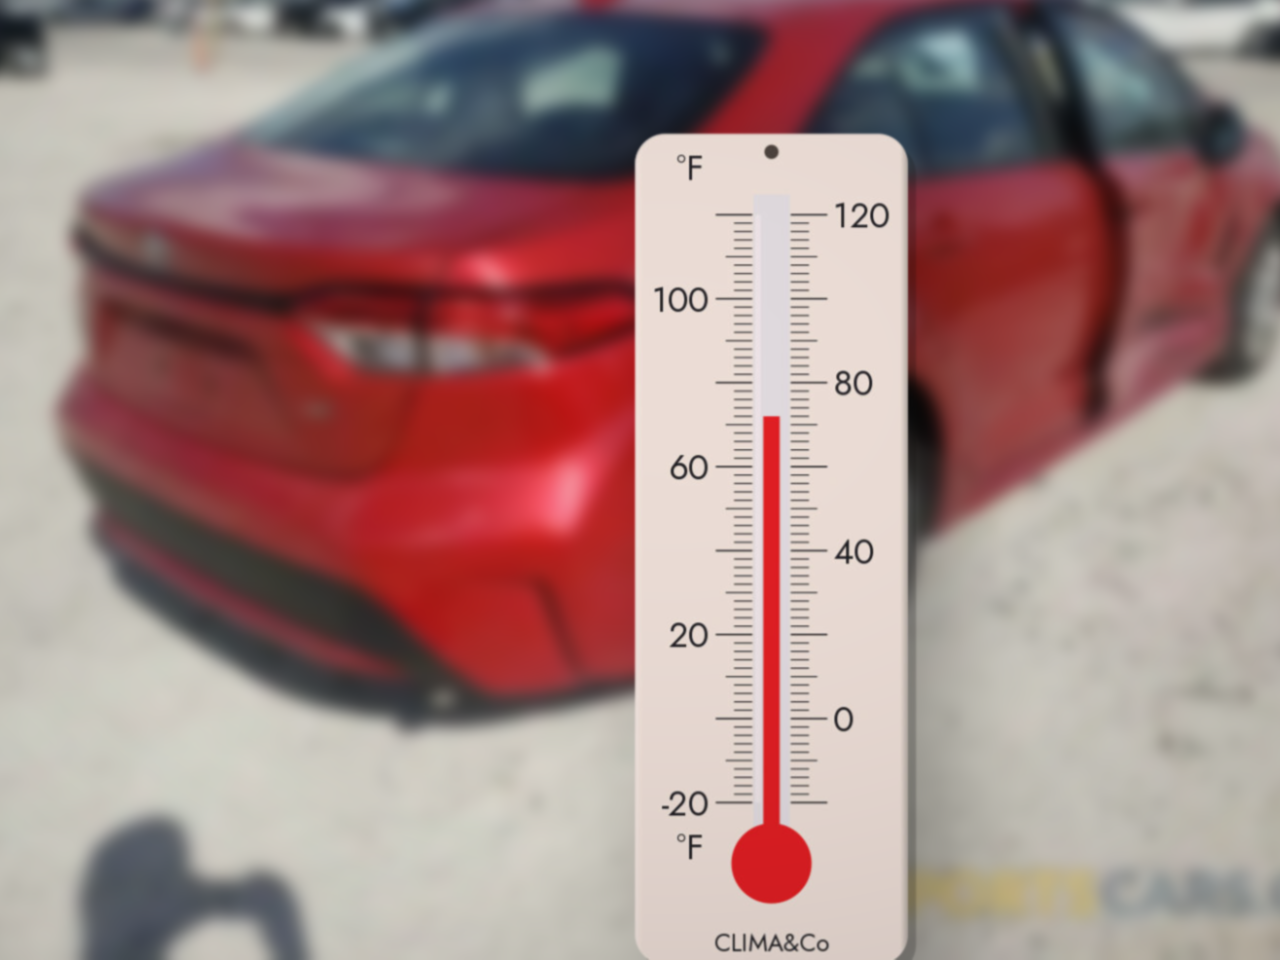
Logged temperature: 72; °F
